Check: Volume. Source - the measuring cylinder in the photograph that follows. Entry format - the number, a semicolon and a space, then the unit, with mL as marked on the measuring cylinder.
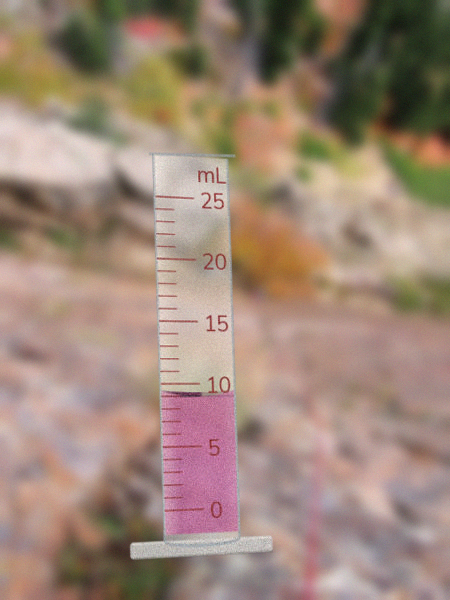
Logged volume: 9; mL
